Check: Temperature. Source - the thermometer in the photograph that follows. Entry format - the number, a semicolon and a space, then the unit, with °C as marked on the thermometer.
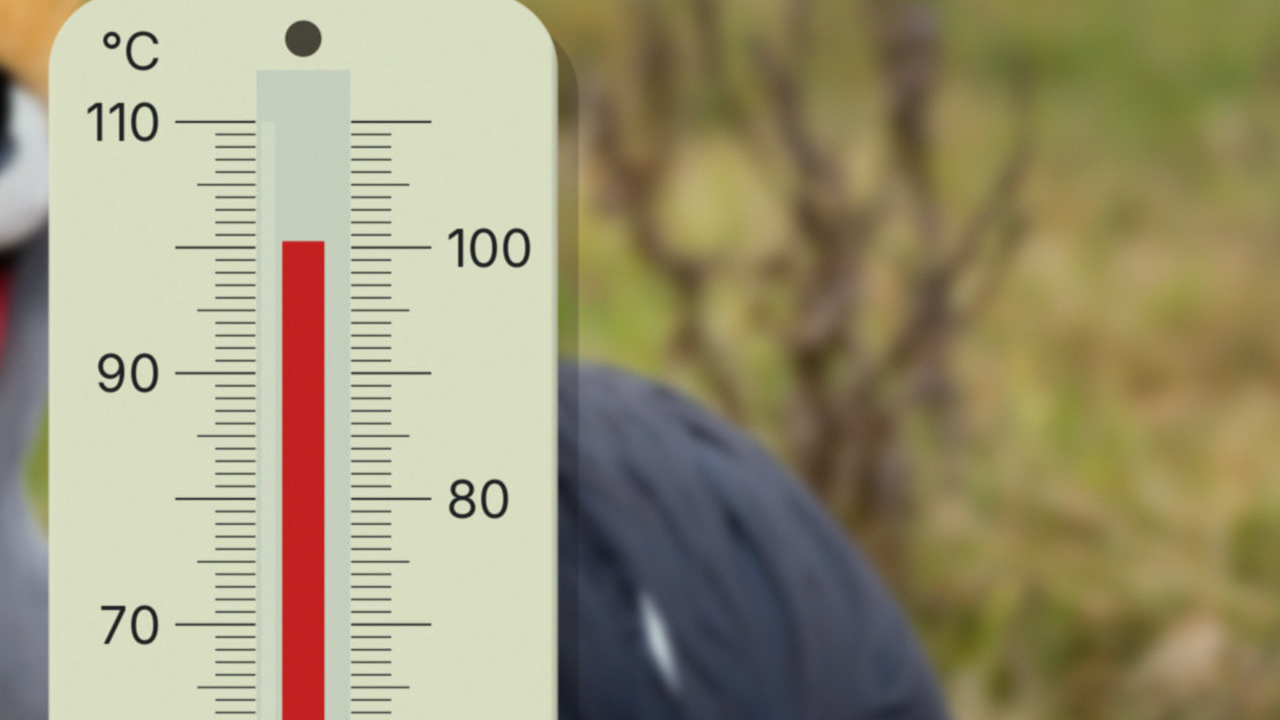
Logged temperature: 100.5; °C
